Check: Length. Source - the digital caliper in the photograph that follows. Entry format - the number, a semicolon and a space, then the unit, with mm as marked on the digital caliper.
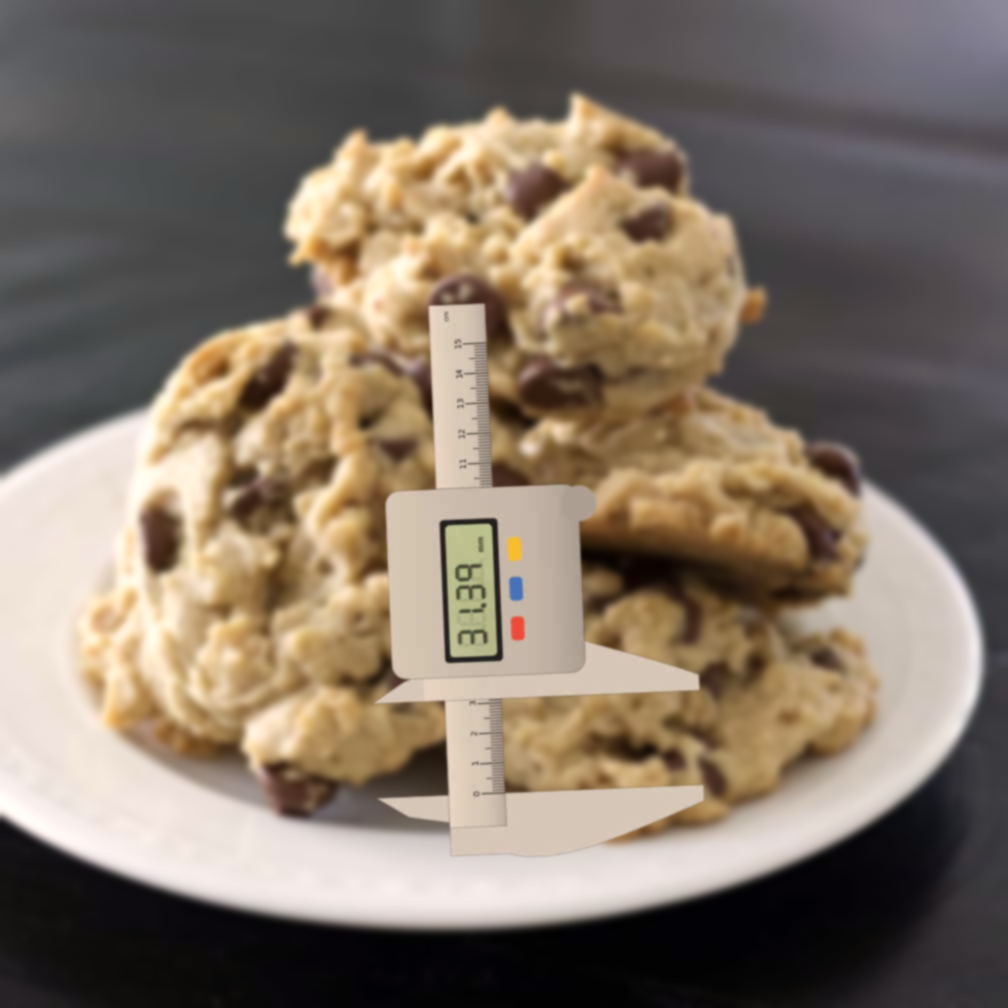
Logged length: 31.39; mm
